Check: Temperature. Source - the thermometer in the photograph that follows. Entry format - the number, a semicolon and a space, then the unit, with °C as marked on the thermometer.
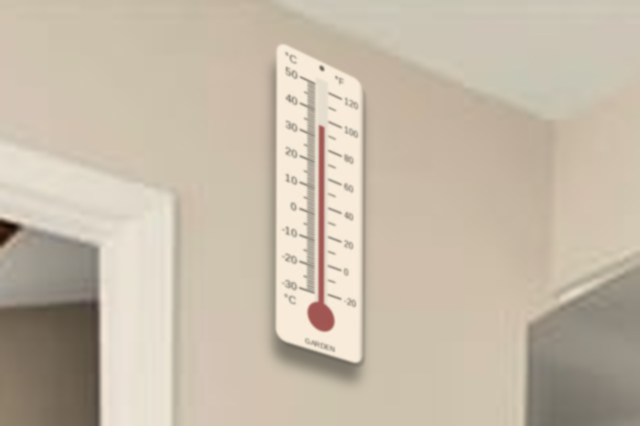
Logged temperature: 35; °C
